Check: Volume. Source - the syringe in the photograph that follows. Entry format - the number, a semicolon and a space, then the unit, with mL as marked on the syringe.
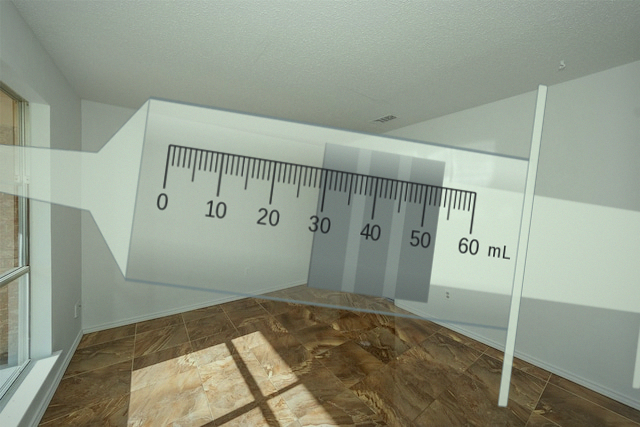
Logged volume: 29; mL
